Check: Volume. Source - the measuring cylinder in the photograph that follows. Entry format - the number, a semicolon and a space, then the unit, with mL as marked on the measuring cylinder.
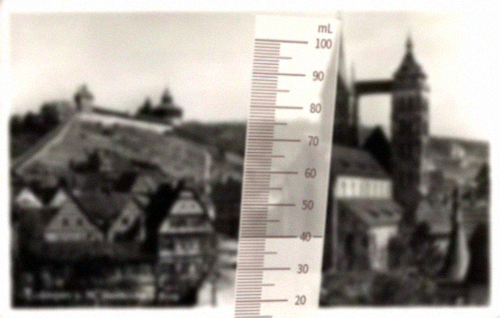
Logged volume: 40; mL
